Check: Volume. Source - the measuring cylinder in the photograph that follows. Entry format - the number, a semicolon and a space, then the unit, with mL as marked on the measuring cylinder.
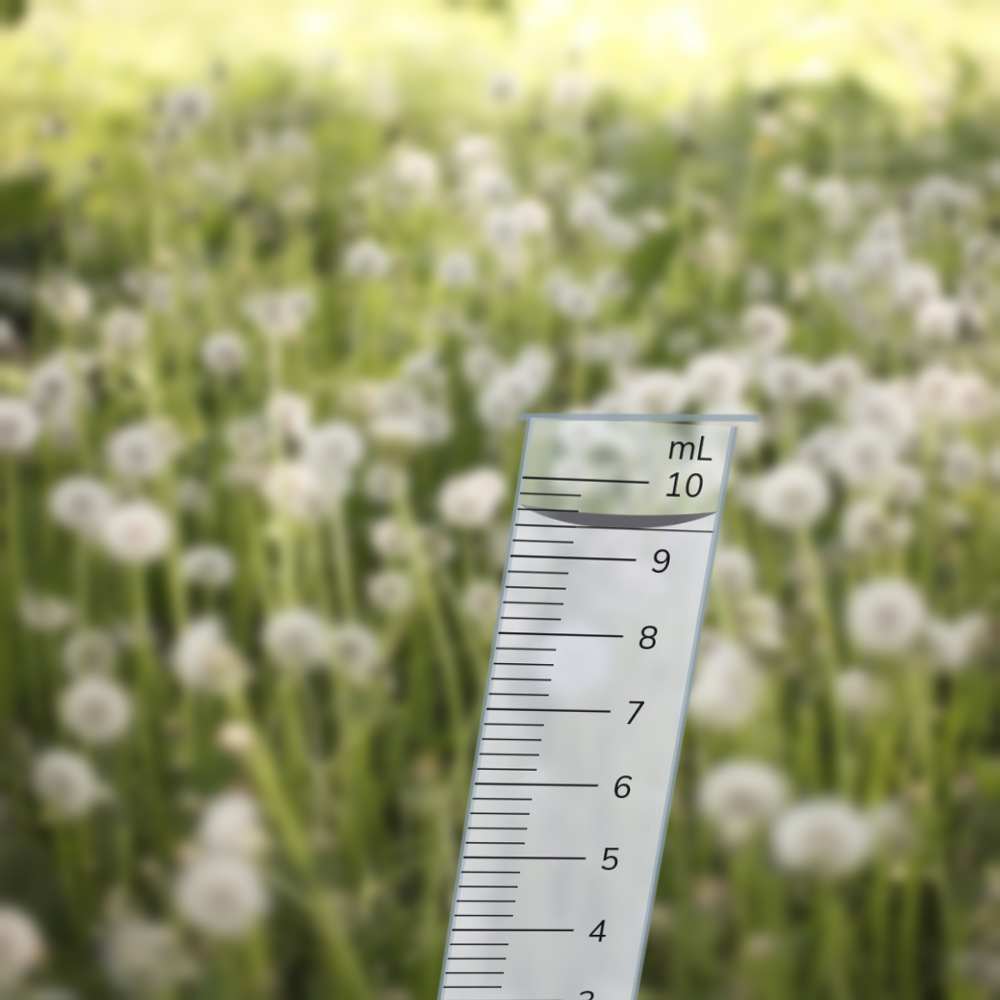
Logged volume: 9.4; mL
